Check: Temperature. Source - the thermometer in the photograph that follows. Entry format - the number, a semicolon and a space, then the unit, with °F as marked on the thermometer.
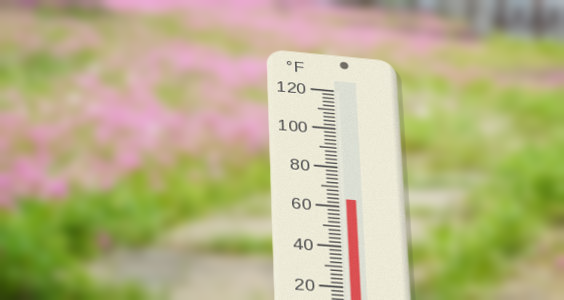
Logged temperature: 64; °F
